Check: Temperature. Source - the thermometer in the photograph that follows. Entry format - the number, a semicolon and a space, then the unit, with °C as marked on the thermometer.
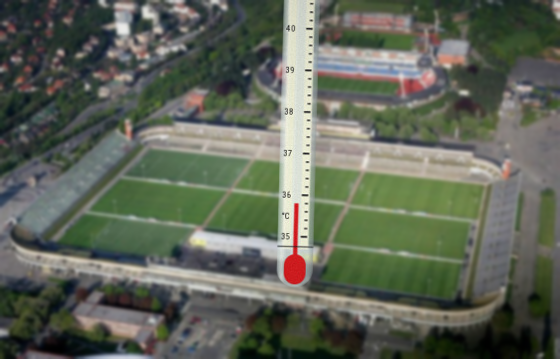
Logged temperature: 35.8; °C
